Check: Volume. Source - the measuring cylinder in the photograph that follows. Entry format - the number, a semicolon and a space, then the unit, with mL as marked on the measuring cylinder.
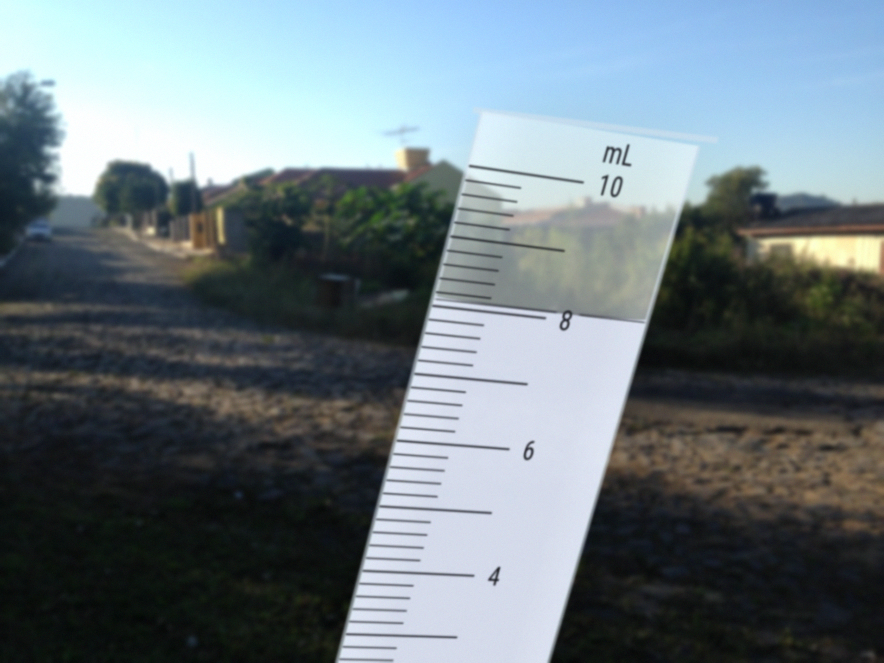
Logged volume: 8.1; mL
